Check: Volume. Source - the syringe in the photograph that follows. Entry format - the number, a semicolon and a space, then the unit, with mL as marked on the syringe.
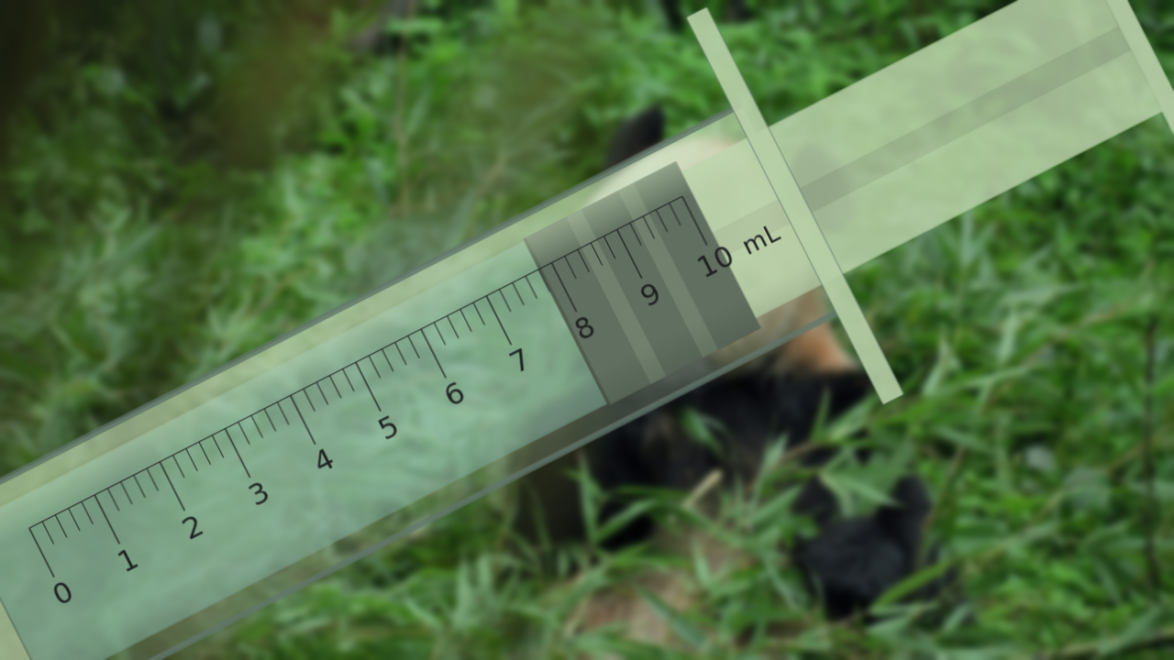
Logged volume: 7.8; mL
